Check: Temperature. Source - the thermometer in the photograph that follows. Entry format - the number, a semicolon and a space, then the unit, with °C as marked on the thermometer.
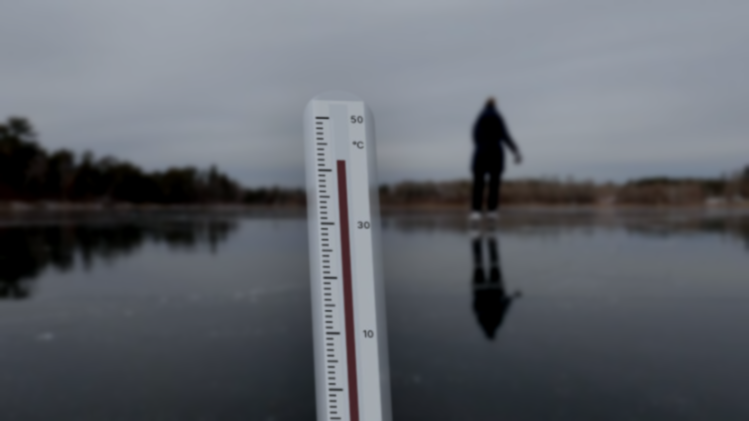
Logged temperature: 42; °C
